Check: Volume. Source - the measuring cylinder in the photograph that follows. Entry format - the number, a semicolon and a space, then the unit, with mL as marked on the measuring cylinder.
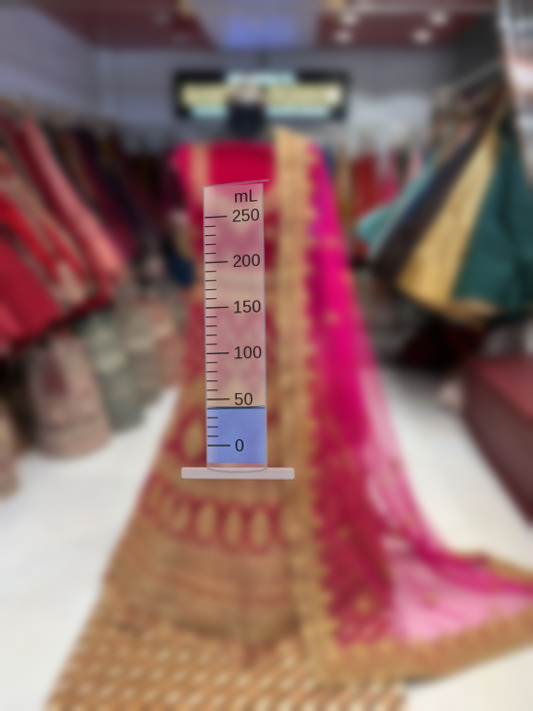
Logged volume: 40; mL
